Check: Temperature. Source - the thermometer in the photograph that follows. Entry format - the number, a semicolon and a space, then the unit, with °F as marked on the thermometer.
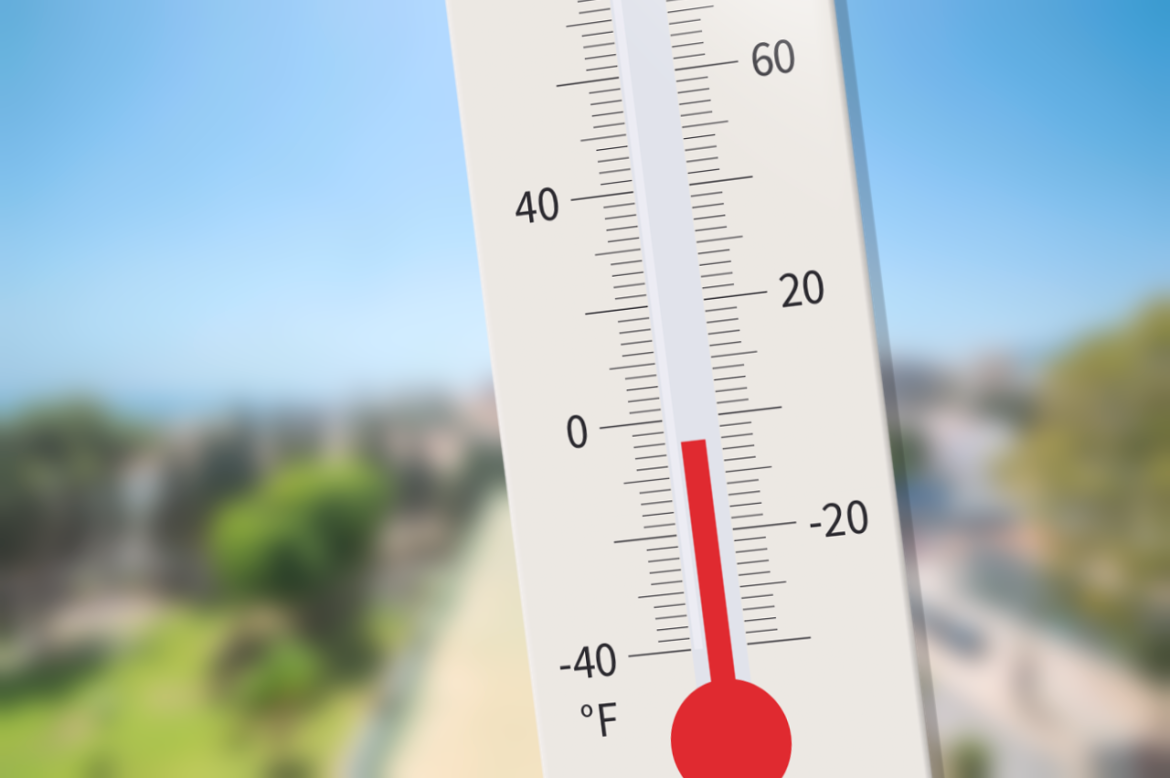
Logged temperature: -4; °F
